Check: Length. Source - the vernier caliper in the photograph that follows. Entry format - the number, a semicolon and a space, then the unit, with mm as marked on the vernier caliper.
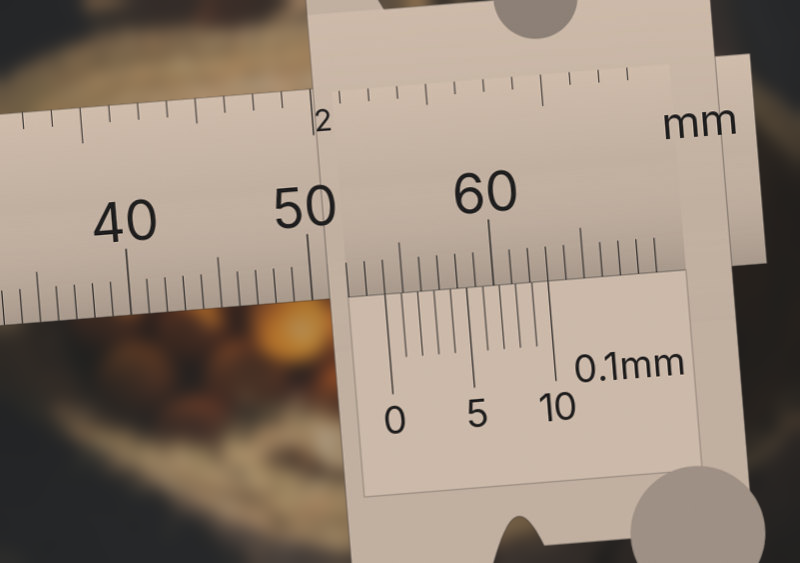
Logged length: 54.0; mm
